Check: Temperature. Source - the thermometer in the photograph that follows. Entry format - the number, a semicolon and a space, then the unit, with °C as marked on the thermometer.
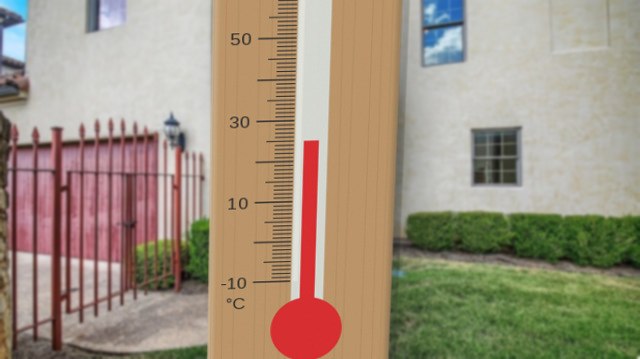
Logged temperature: 25; °C
